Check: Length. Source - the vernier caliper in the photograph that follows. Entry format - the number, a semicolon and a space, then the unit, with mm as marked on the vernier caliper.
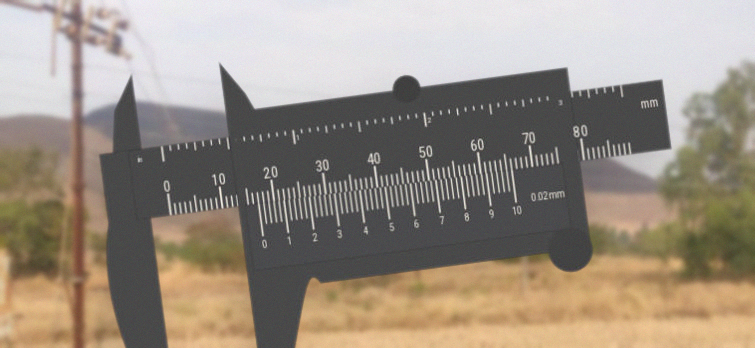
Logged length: 17.0; mm
